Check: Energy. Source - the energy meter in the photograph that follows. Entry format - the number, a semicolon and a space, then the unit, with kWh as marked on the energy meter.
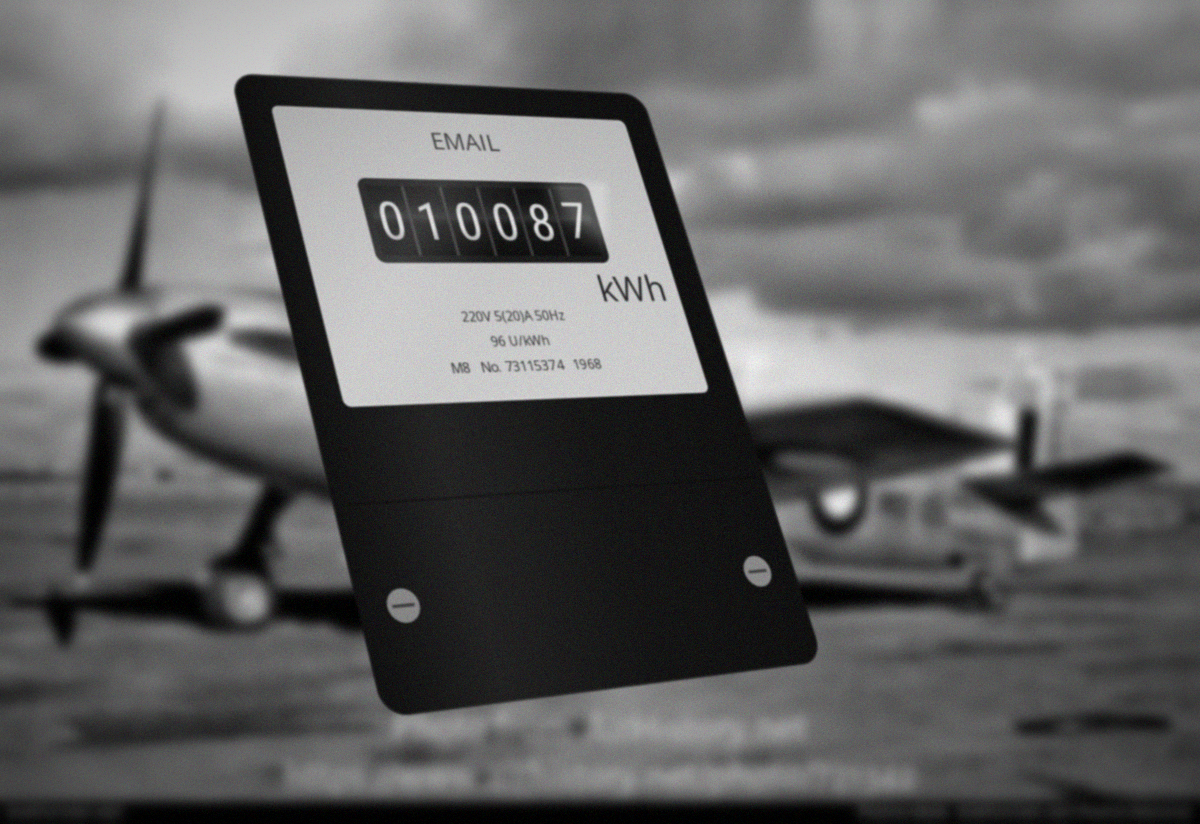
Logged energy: 10087; kWh
